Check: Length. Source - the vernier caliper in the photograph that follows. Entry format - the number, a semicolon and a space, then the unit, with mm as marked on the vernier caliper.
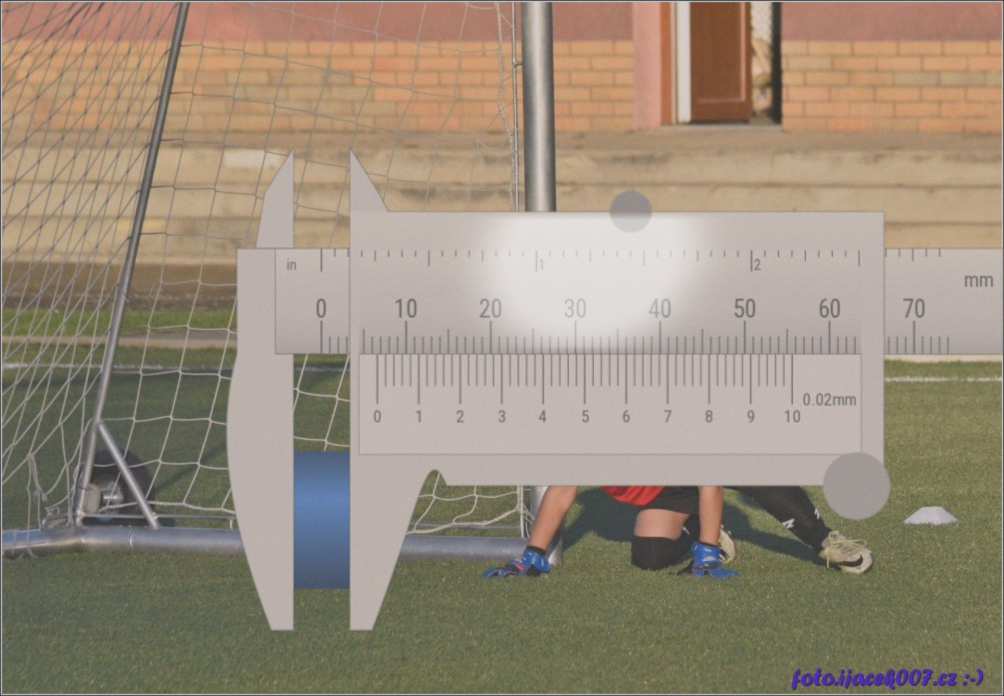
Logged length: 6.6; mm
